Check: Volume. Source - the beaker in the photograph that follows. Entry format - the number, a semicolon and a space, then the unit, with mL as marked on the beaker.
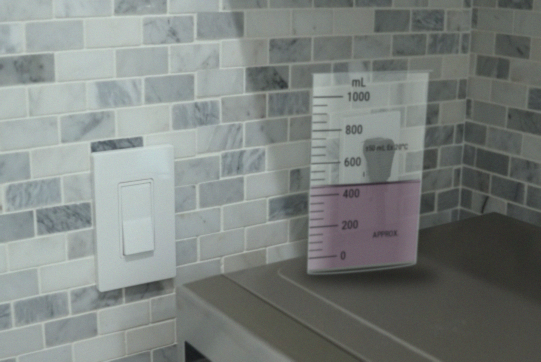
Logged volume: 450; mL
